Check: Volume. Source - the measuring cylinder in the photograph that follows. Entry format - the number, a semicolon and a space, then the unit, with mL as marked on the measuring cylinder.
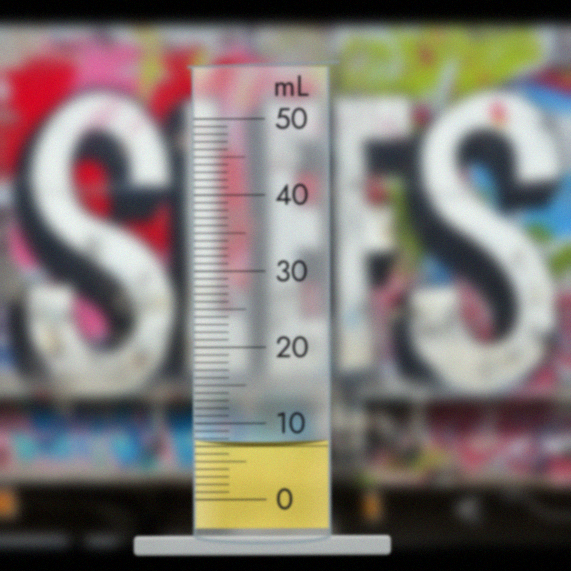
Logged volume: 7; mL
